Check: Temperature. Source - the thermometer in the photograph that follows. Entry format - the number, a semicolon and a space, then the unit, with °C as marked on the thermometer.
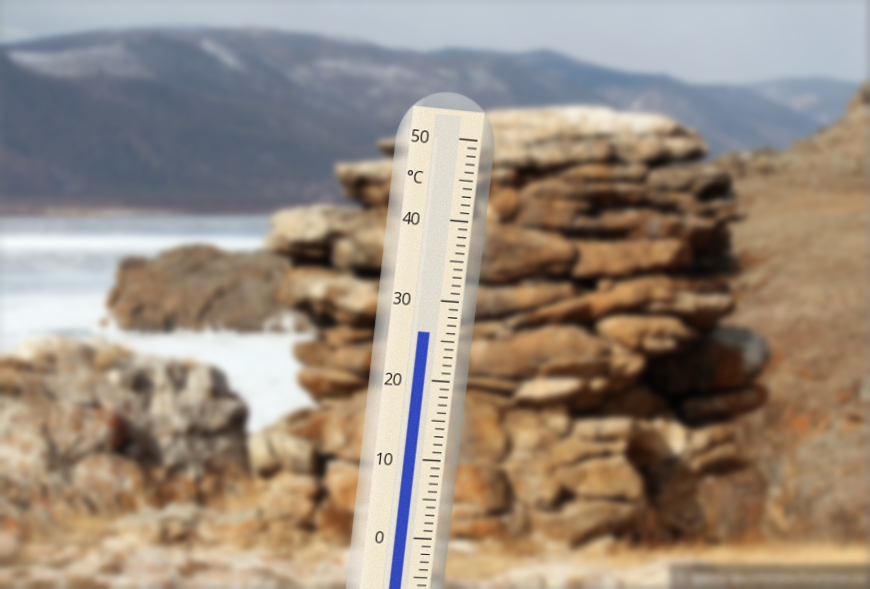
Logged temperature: 26; °C
